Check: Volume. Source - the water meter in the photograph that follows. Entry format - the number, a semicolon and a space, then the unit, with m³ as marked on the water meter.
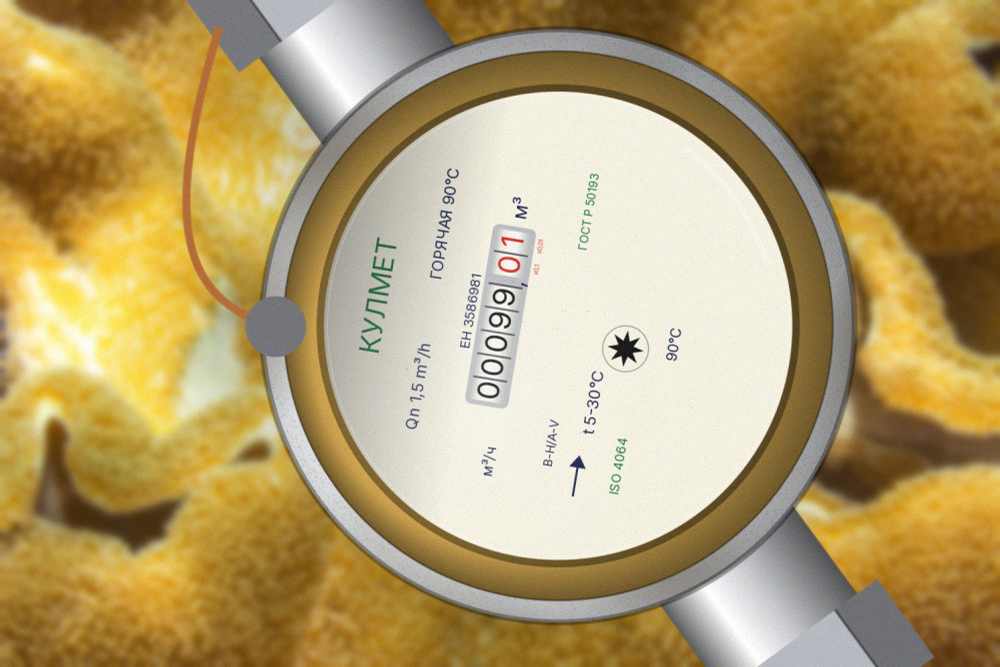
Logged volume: 99.01; m³
